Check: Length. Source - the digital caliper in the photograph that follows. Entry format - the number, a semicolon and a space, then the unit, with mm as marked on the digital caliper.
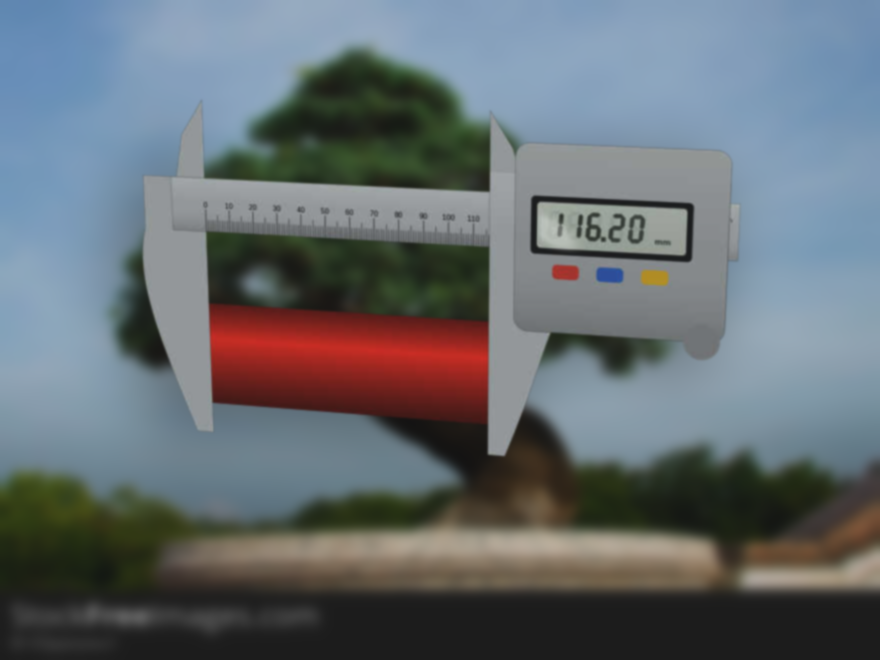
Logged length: 116.20; mm
